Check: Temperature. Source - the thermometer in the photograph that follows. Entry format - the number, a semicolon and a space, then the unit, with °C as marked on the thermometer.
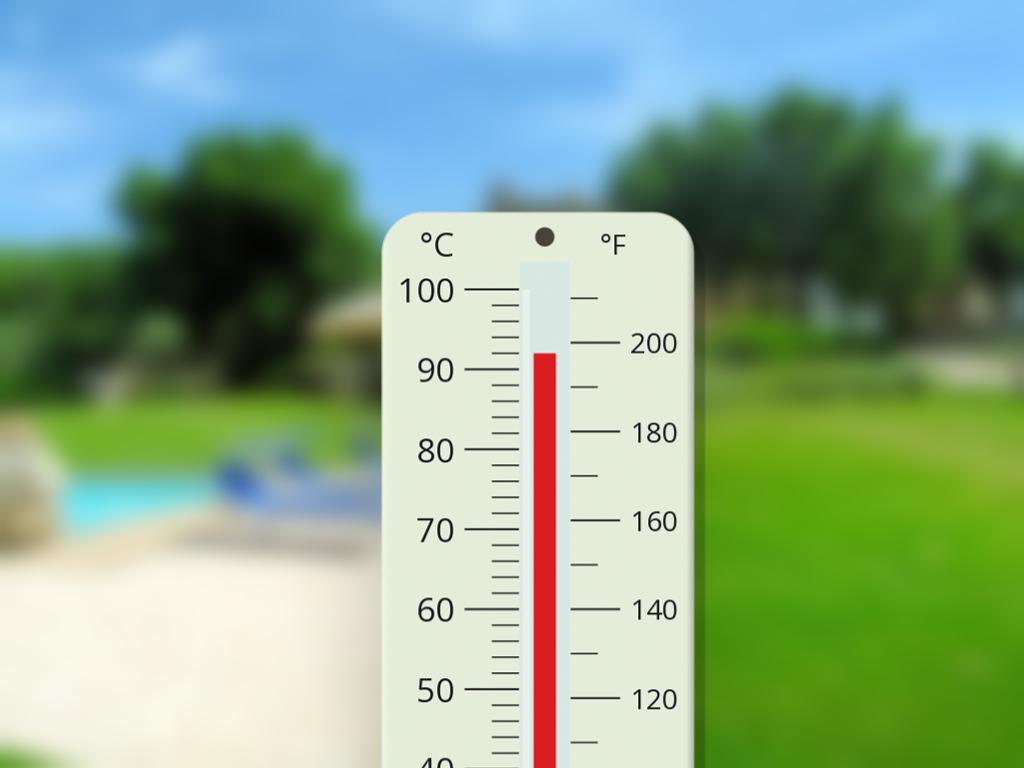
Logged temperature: 92; °C
